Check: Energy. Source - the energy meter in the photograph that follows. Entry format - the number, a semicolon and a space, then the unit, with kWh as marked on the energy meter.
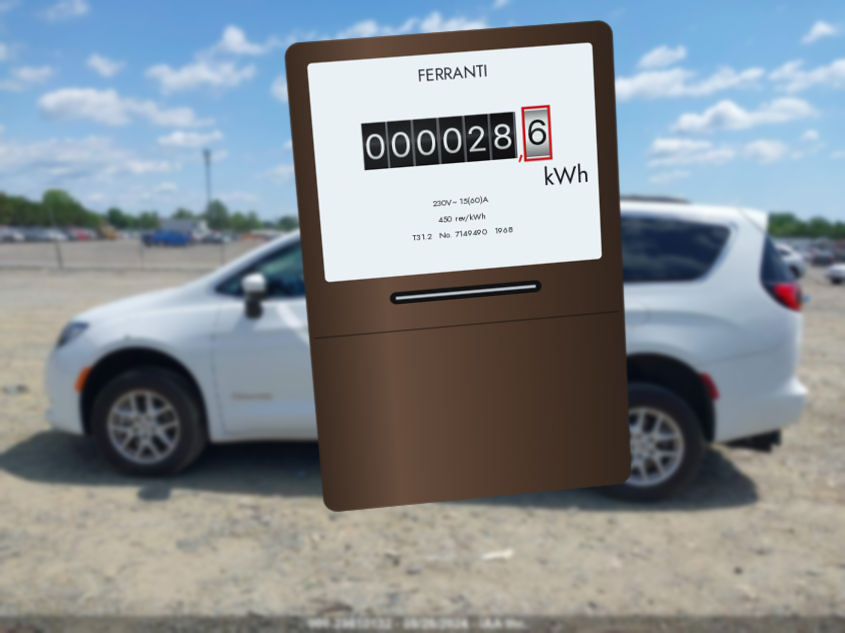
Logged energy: 28.6; kWh
